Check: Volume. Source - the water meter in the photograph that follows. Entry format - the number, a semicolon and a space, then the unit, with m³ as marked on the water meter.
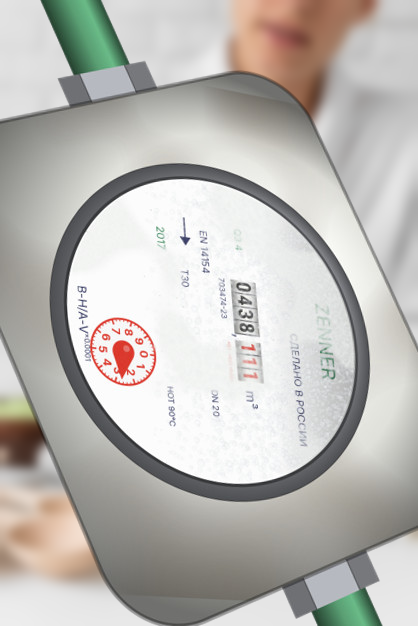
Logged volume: 438.1112; m³
